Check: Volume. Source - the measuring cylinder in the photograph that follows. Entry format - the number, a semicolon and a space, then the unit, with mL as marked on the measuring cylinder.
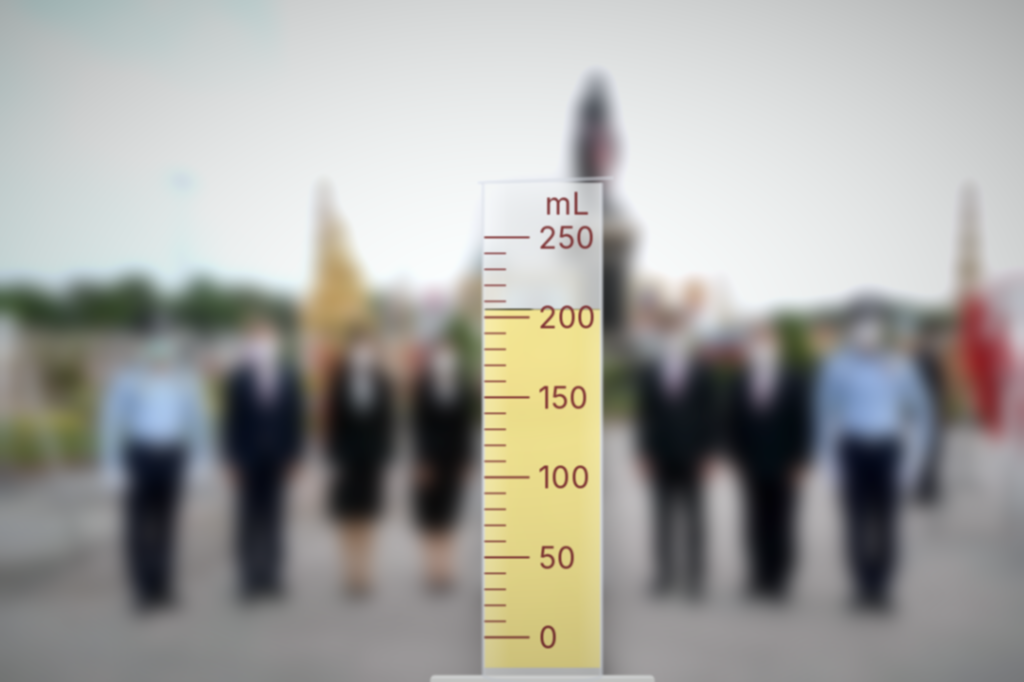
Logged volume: 205; mL
